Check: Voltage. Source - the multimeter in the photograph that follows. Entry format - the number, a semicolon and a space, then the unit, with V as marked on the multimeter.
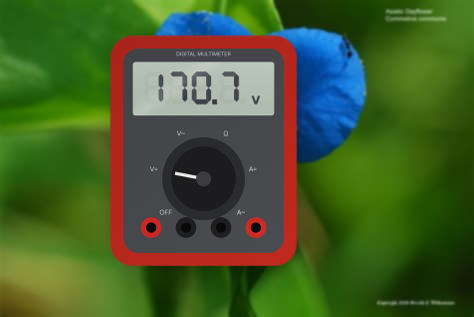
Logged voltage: 170.7; V
